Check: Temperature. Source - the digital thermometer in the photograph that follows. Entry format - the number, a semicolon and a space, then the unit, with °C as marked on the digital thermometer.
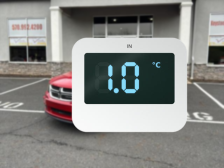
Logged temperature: 1.0; °C
